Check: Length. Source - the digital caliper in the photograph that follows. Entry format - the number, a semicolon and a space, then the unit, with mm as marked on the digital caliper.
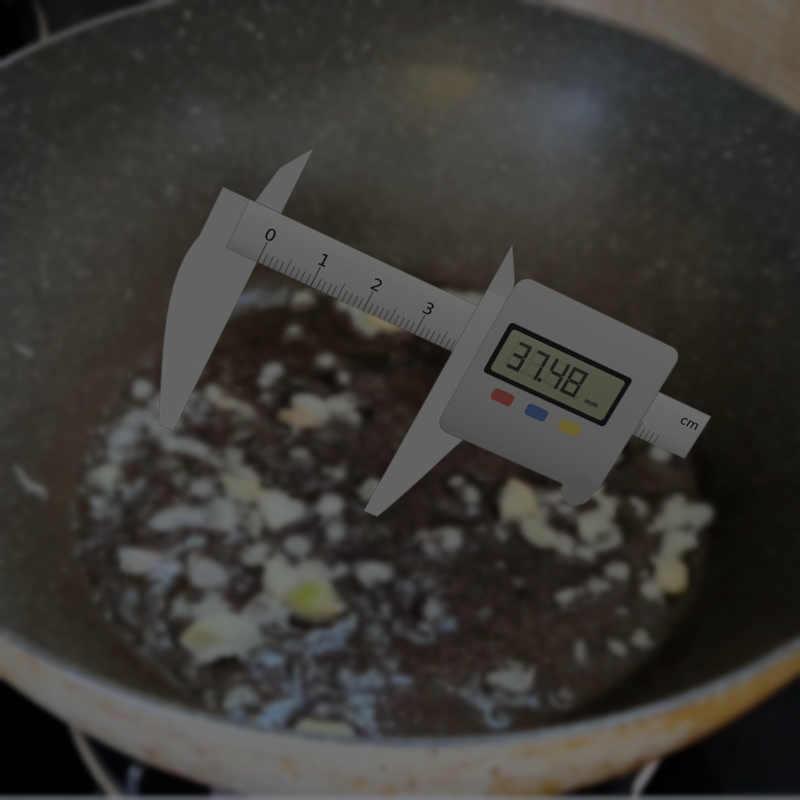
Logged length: 37.48; mm
